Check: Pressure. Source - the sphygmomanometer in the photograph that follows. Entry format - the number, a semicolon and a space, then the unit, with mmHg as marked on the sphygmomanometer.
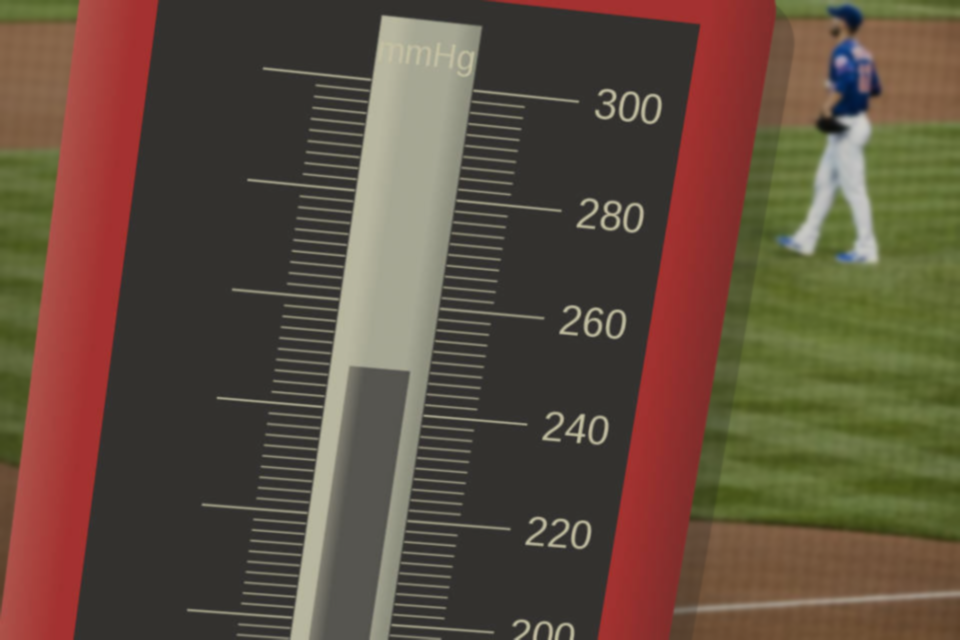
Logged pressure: 248; mmHg
